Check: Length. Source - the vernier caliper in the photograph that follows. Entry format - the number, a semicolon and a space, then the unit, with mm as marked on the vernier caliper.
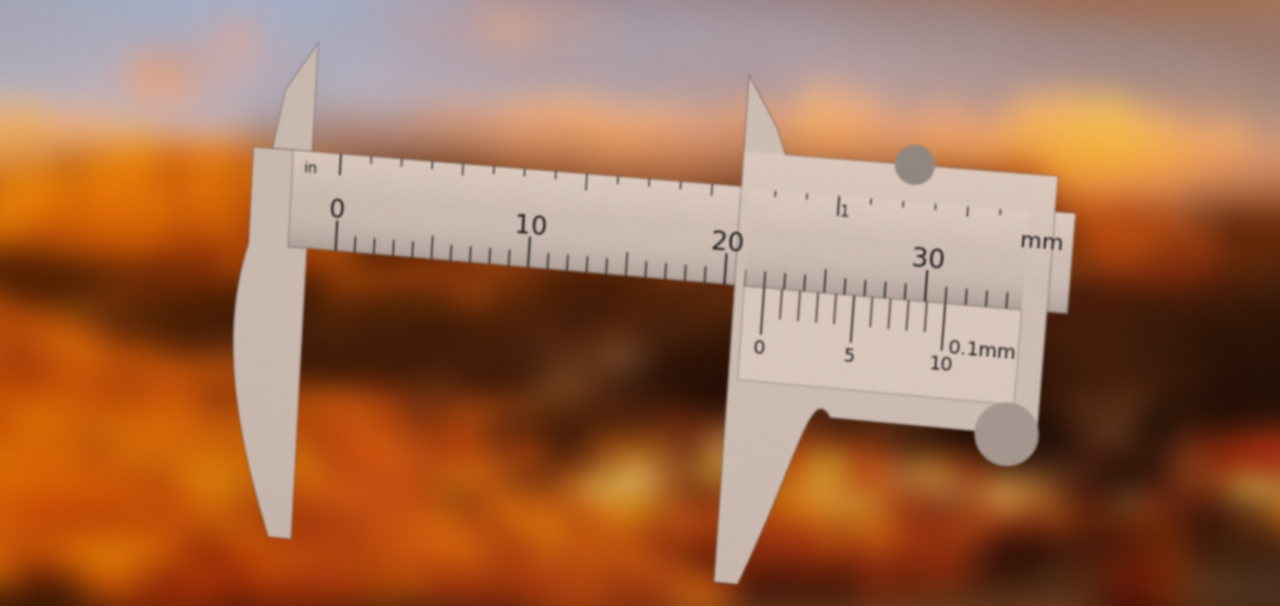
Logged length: 22.0; mm
